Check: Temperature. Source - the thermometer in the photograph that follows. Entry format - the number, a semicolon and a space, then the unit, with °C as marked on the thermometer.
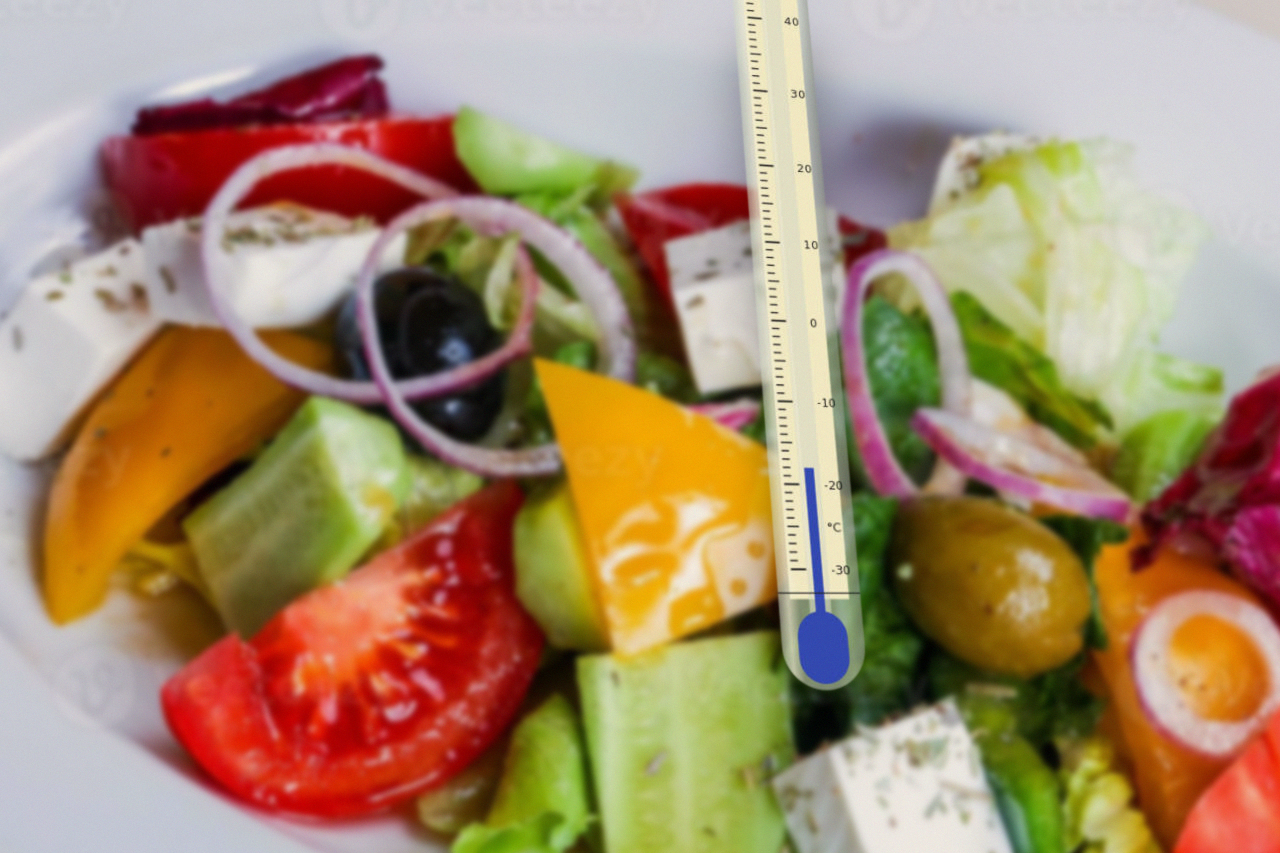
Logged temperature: -18; °C
